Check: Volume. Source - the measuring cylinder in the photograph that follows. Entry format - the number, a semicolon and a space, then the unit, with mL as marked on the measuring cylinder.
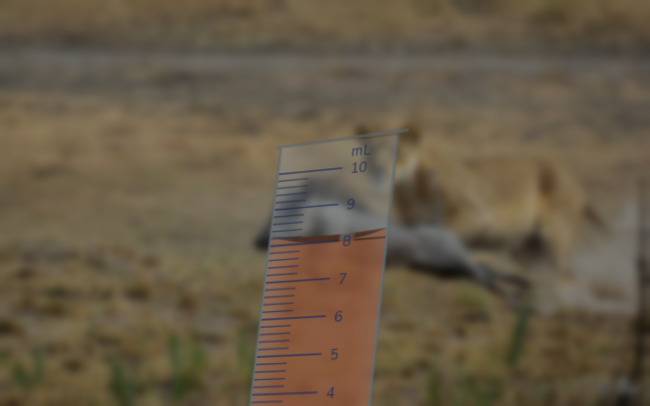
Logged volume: 8; mL
